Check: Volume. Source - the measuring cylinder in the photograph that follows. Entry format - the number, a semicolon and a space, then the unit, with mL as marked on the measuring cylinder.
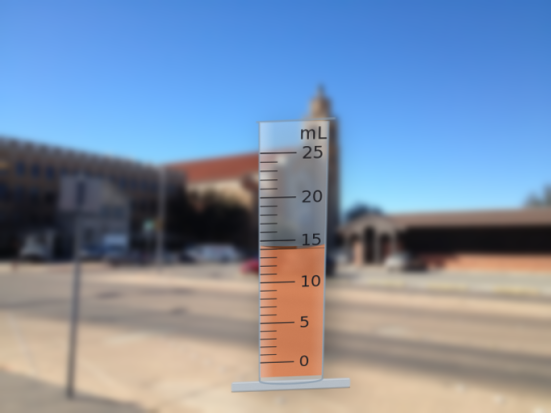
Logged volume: 14; mL
